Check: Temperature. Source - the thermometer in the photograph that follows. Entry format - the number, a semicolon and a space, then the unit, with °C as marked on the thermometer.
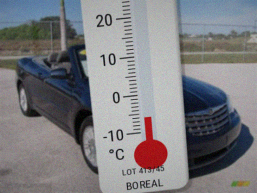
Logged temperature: -6; °C
